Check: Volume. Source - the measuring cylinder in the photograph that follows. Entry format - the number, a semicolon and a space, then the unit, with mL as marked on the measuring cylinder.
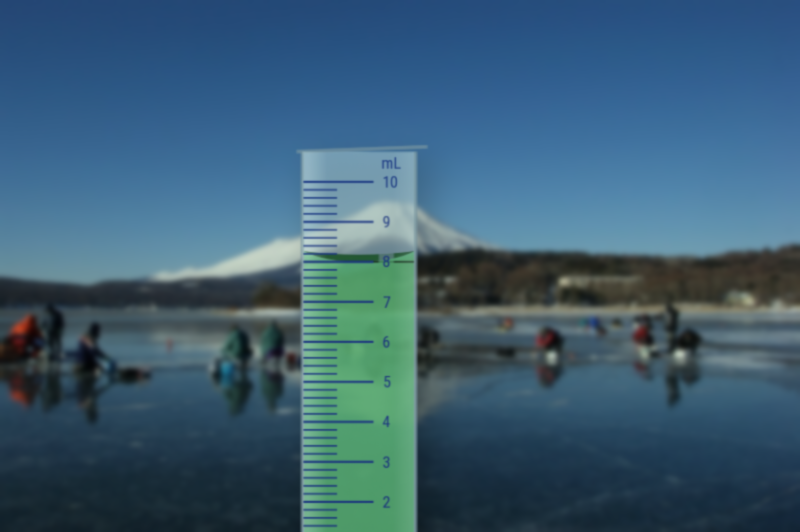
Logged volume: 8; mL
